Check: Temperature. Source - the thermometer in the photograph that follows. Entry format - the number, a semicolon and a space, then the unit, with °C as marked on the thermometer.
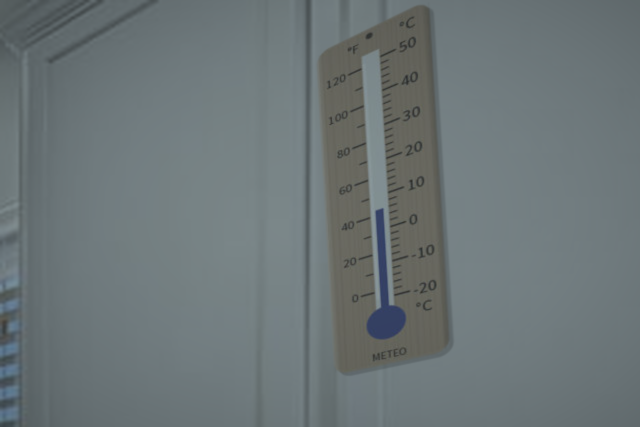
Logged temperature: 6; °C
